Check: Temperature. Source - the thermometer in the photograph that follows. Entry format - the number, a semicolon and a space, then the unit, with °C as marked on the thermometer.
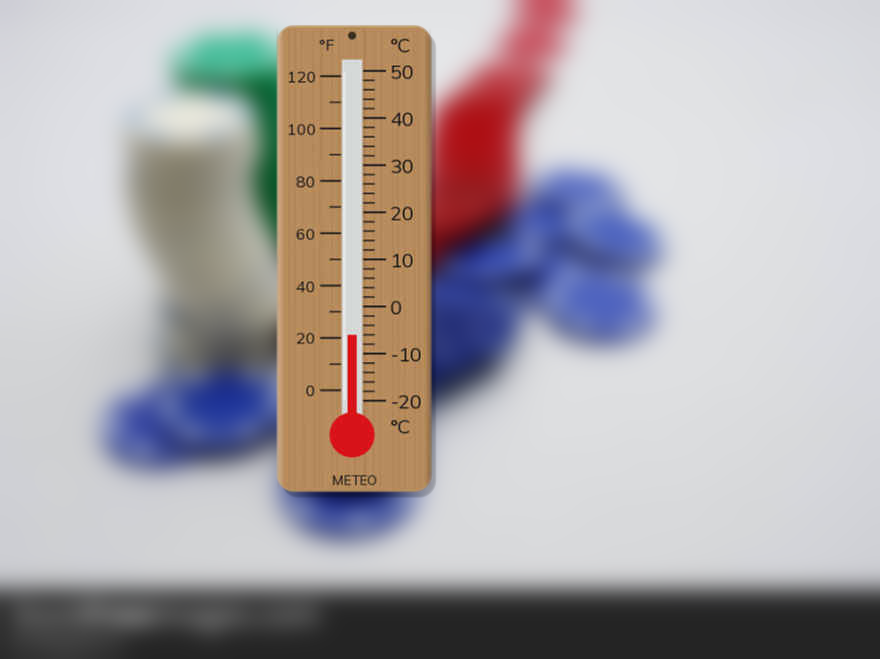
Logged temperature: -6; °C
